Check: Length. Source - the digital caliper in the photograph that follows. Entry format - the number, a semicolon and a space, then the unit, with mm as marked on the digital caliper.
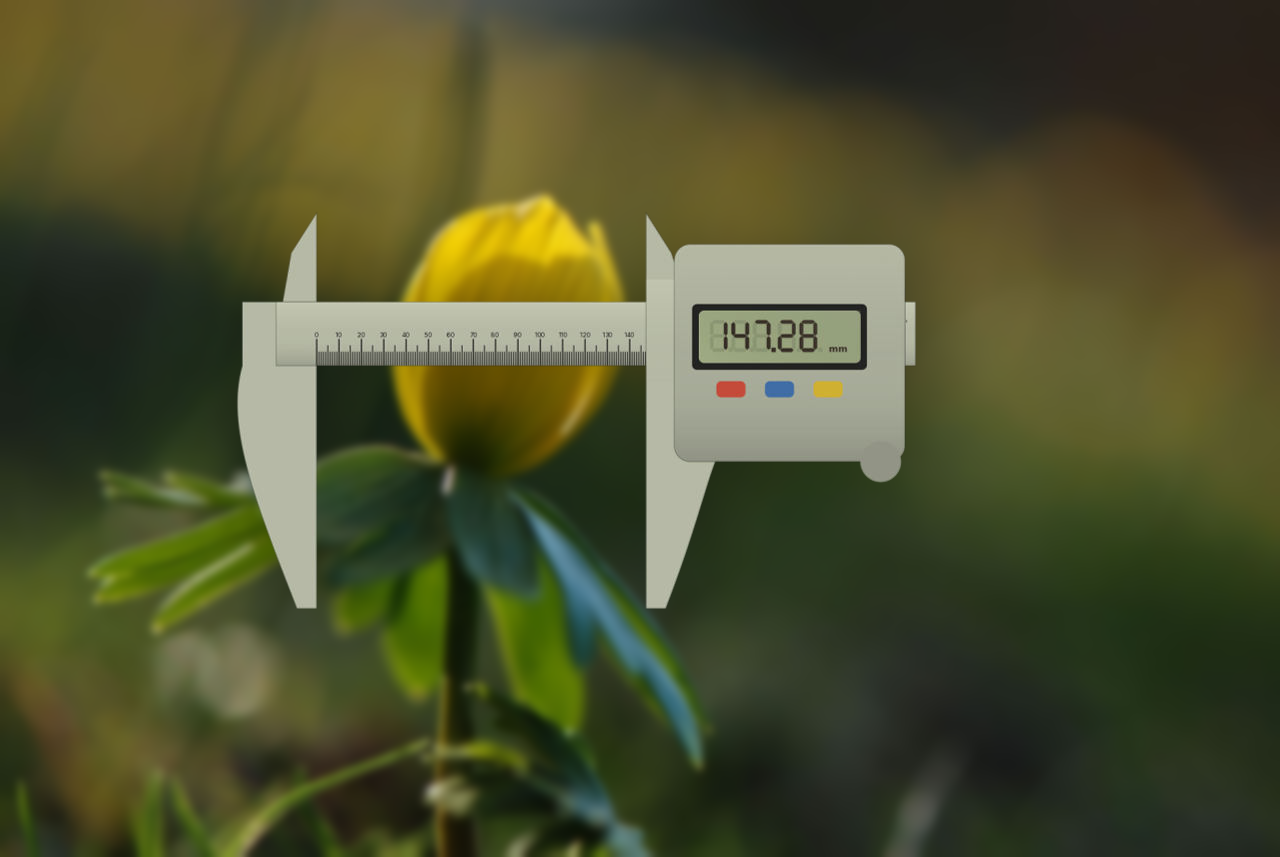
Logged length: 147.28; mm
